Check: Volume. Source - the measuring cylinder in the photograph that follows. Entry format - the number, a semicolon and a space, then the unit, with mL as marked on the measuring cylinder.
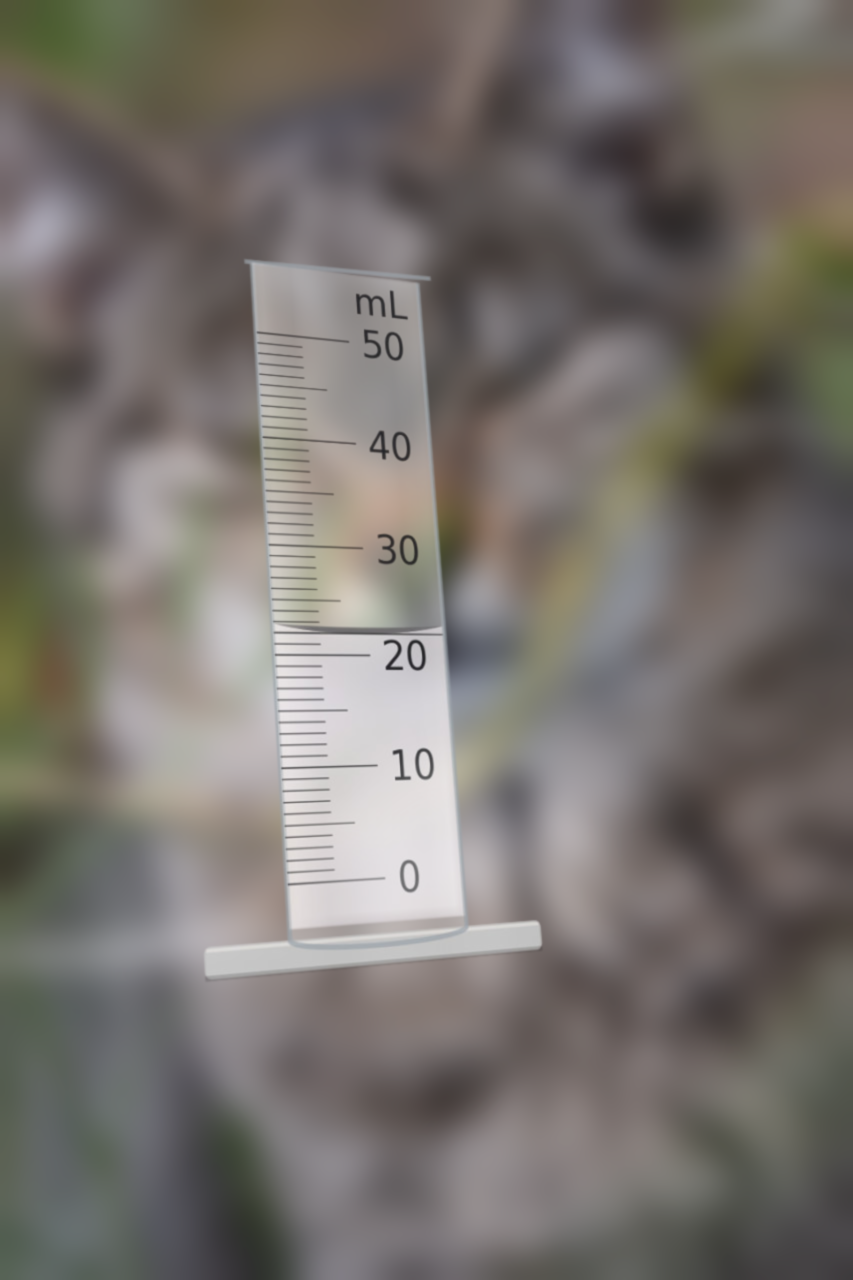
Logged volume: 22; mL
